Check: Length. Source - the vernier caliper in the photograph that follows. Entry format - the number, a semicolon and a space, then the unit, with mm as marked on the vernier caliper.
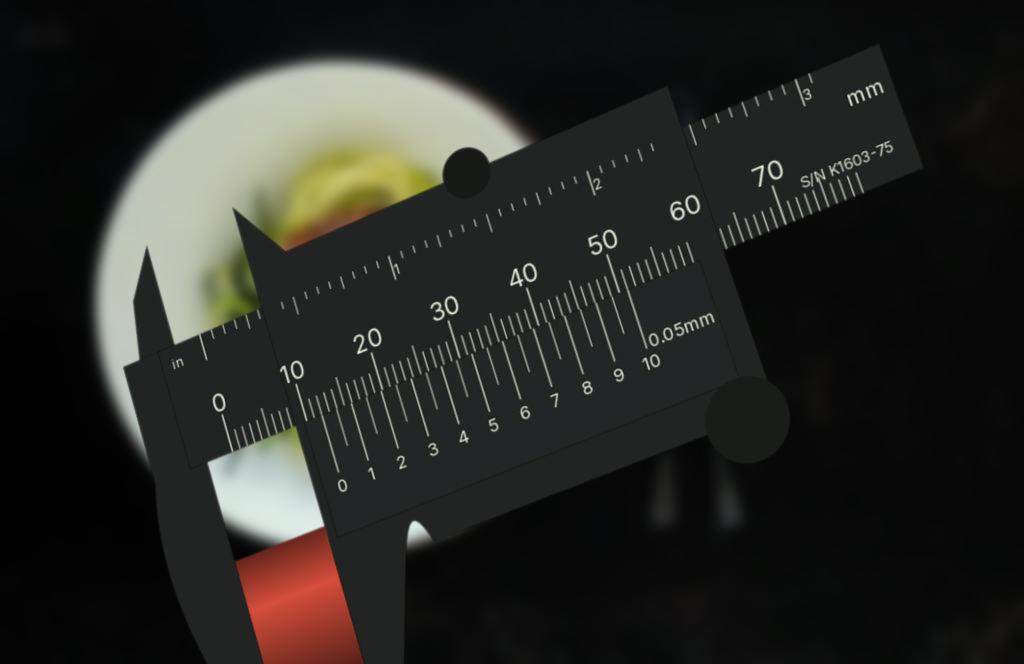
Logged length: 12.0; mm
